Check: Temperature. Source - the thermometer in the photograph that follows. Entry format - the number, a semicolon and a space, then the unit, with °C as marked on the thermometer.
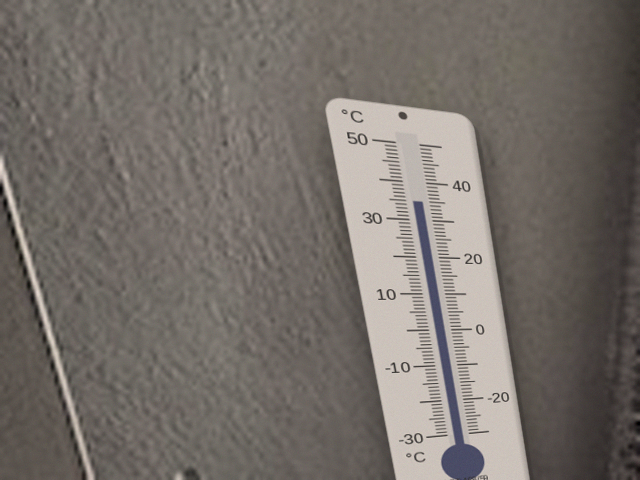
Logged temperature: 35; °C
